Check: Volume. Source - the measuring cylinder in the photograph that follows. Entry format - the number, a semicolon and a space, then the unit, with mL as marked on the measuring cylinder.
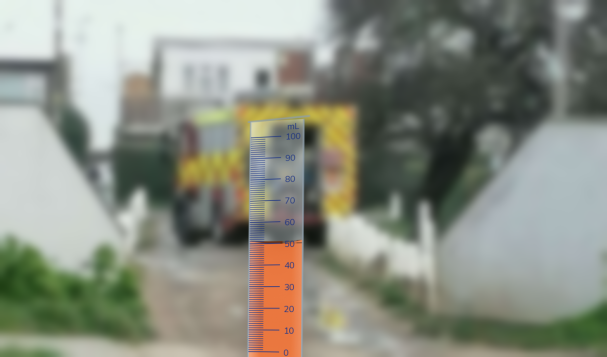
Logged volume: 50; mL
